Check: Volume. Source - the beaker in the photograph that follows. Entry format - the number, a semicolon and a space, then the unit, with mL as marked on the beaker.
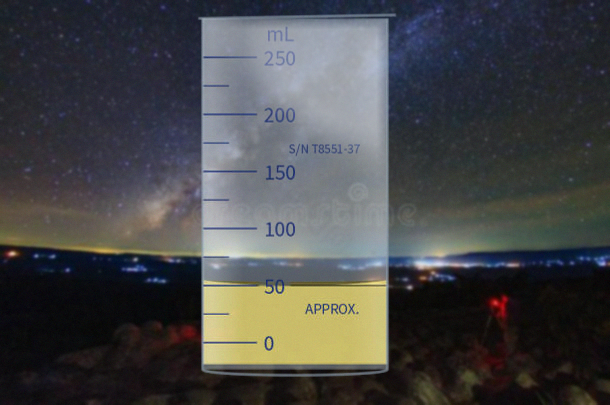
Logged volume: 50; mL
